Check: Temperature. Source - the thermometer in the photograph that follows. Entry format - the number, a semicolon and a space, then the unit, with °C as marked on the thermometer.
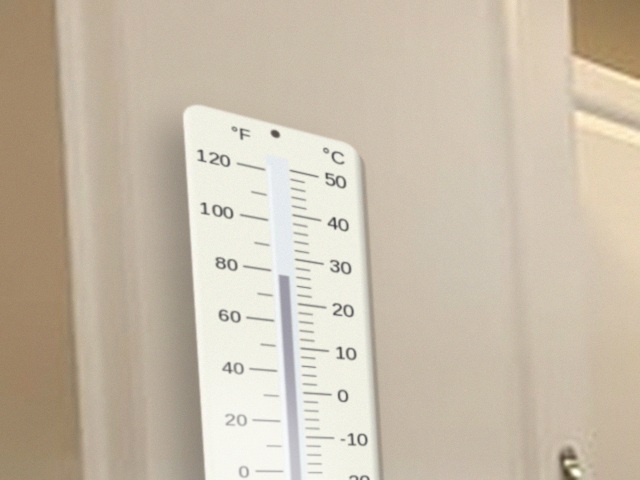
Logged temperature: 26; °C
